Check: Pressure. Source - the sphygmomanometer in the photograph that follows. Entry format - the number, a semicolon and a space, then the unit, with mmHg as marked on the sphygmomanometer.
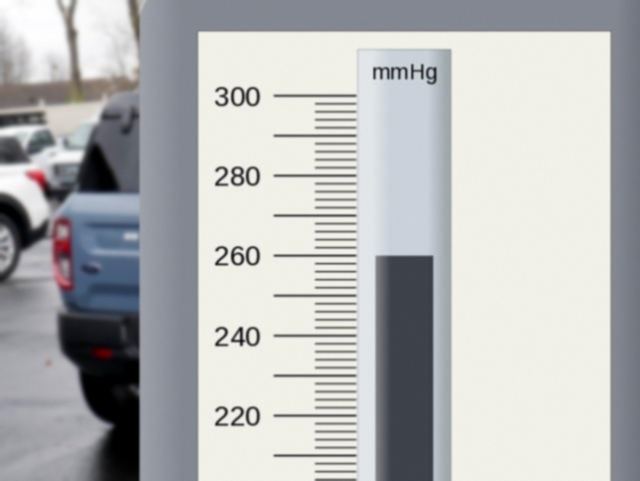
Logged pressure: 260; mmHg
